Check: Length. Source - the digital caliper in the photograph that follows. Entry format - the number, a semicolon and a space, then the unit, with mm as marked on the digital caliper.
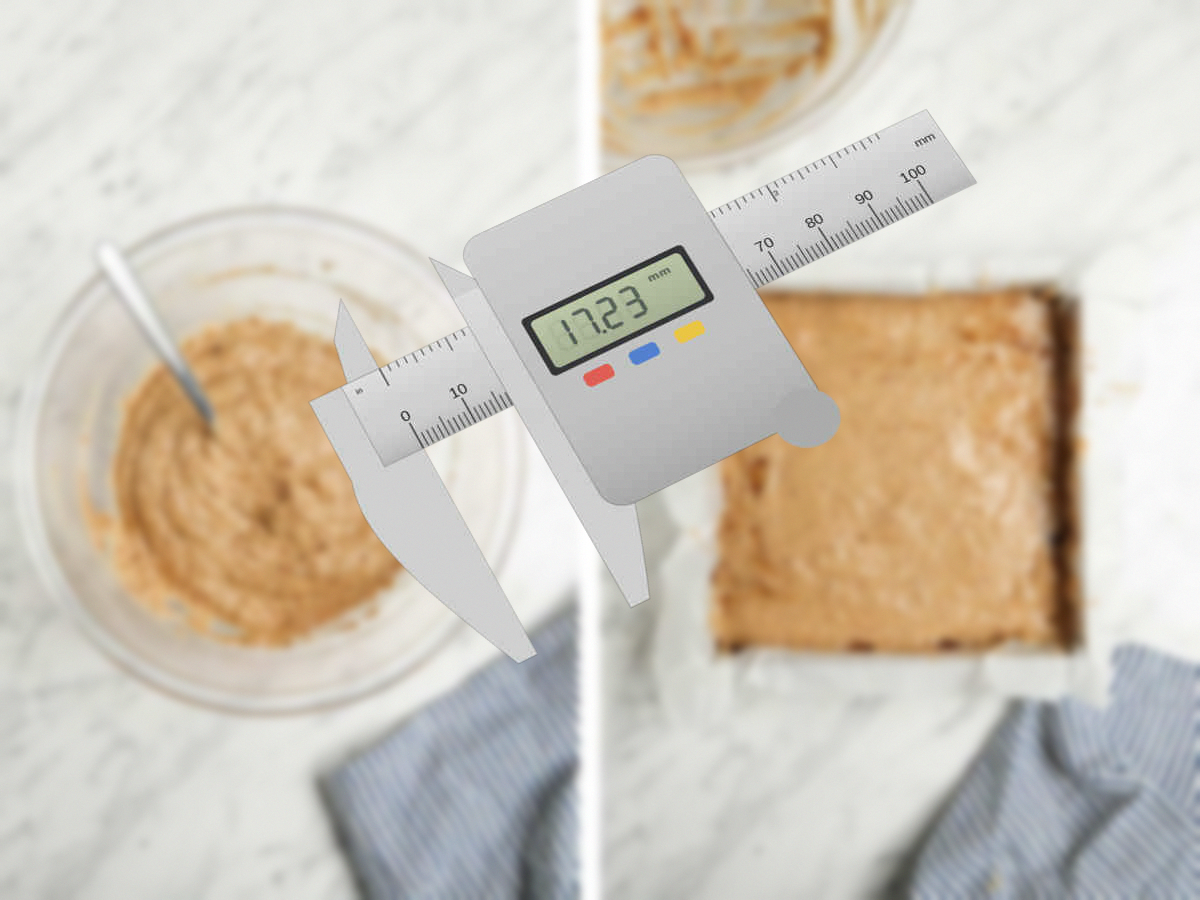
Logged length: 17.23; mm
